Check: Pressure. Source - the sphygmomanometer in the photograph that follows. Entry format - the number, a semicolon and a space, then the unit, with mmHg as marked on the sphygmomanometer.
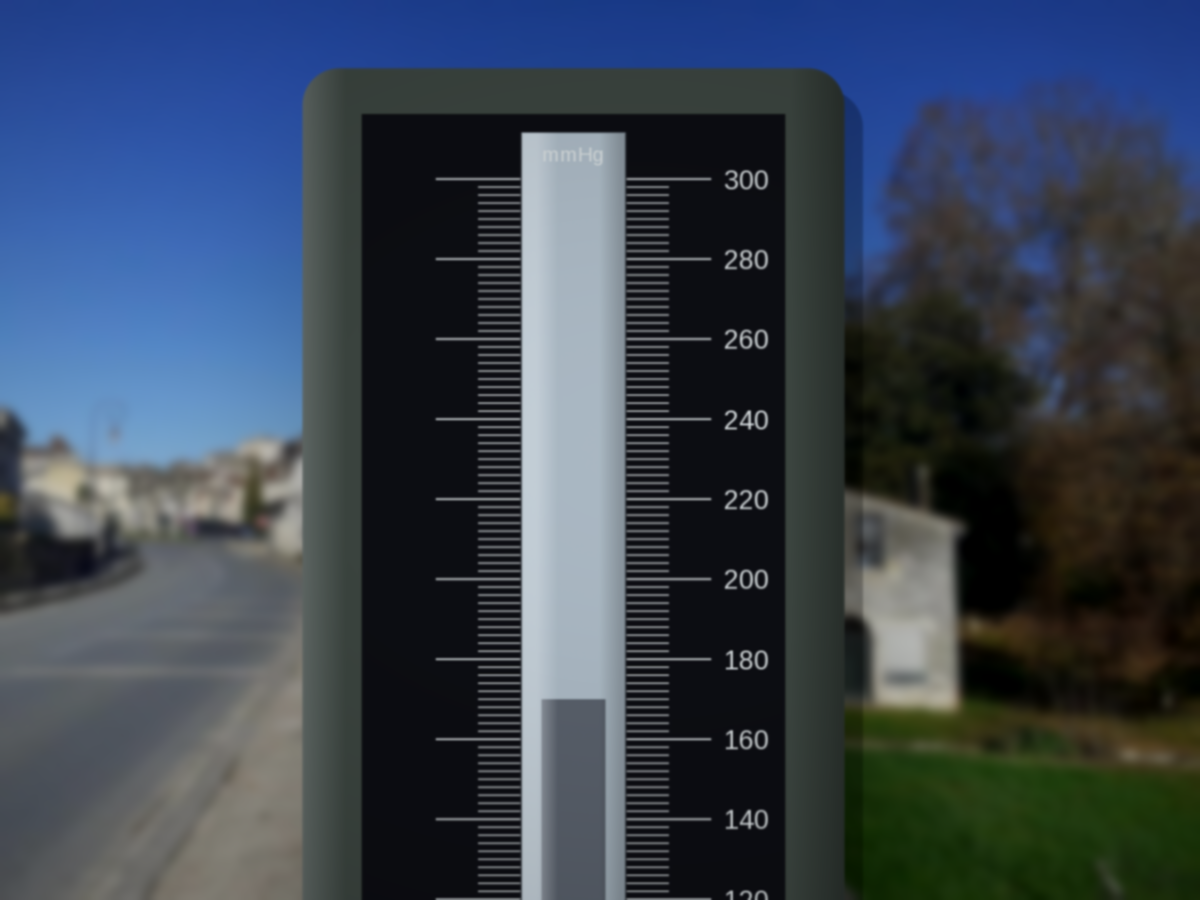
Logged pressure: 170; mmHg
